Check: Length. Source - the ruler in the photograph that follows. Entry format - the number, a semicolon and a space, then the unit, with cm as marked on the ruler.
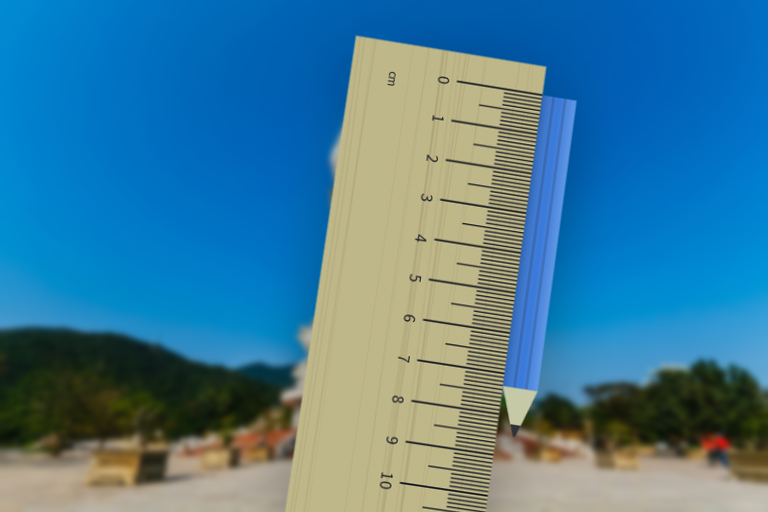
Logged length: 8.5; cm
